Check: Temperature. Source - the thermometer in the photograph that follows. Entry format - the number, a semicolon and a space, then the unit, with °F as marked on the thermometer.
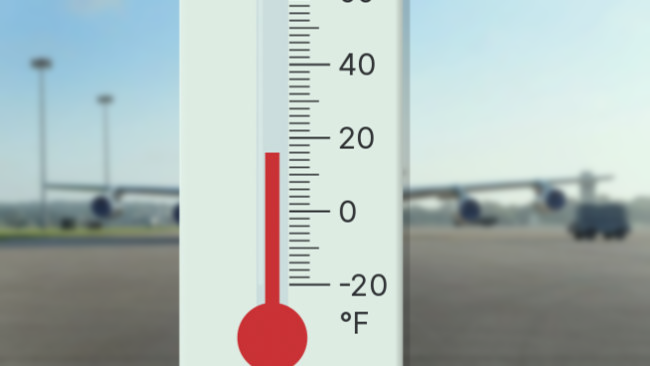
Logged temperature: 16; °F
